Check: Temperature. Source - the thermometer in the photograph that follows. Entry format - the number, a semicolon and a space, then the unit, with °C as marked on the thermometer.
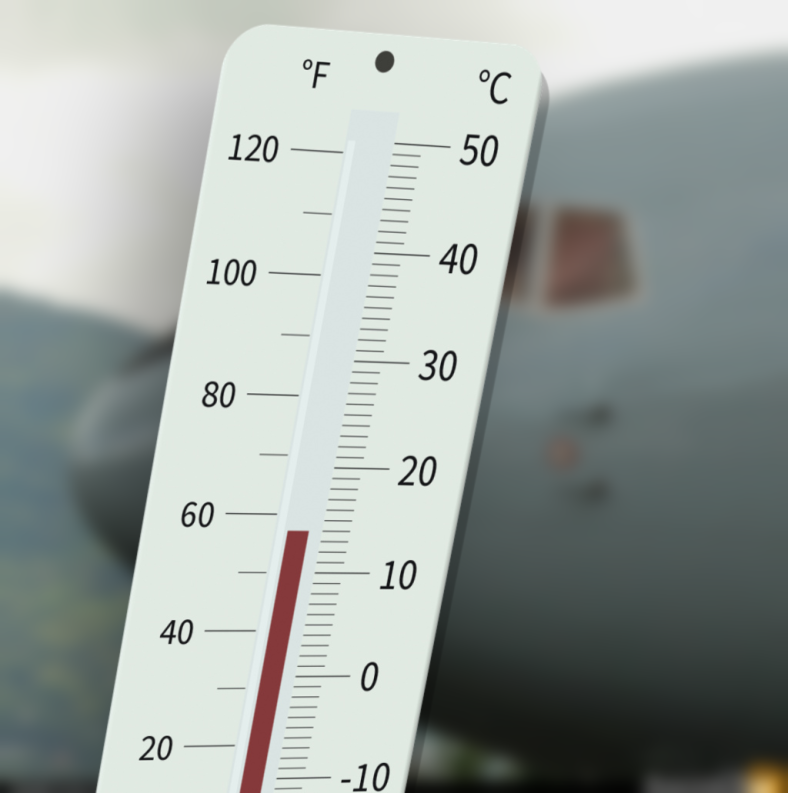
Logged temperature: 14; °C
